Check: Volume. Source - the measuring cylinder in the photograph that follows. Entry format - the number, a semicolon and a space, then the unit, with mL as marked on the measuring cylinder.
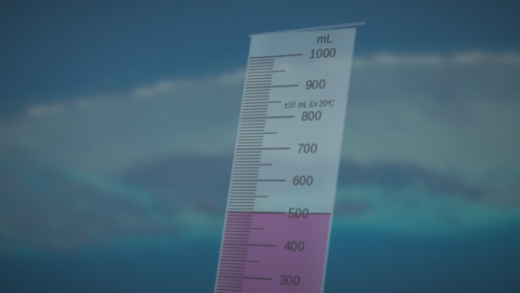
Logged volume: 500; mL
